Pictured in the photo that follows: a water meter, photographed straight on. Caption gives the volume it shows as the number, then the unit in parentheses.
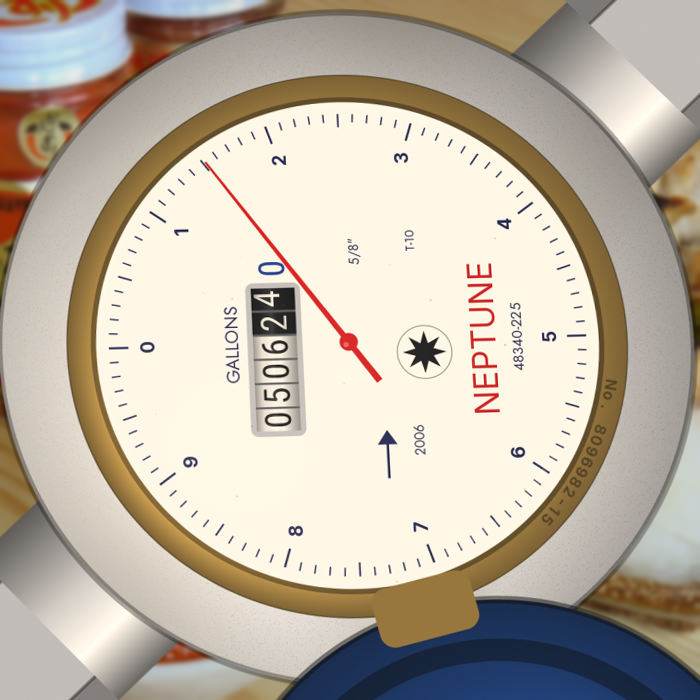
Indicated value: 506241.5 (gal)
